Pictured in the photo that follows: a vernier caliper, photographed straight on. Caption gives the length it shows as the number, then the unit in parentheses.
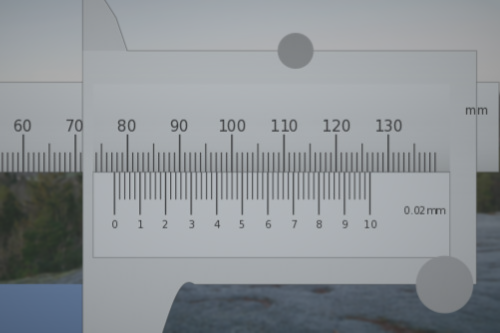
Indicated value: 77.5 (mm)
